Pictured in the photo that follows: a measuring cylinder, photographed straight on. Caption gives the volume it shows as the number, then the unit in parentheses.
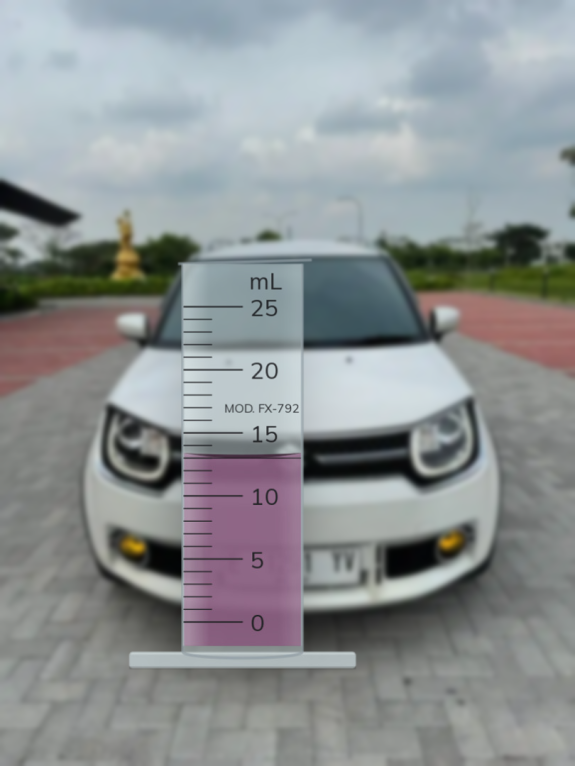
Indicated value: 13 (mL)
